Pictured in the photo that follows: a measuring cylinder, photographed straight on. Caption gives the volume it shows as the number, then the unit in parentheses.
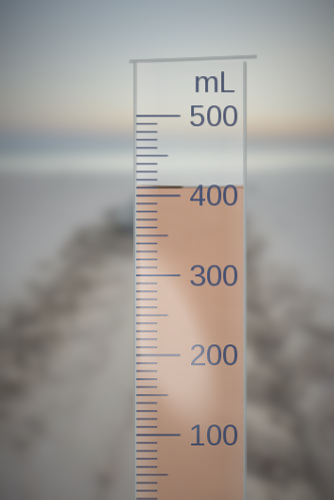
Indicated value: 410 (mL)
